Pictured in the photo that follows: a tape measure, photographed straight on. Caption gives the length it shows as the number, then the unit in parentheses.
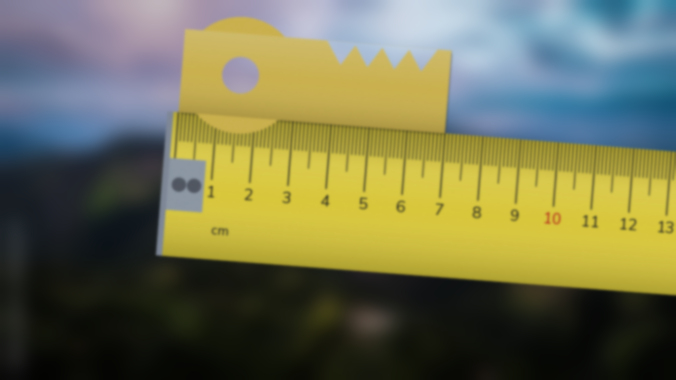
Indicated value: 7 (cm)
